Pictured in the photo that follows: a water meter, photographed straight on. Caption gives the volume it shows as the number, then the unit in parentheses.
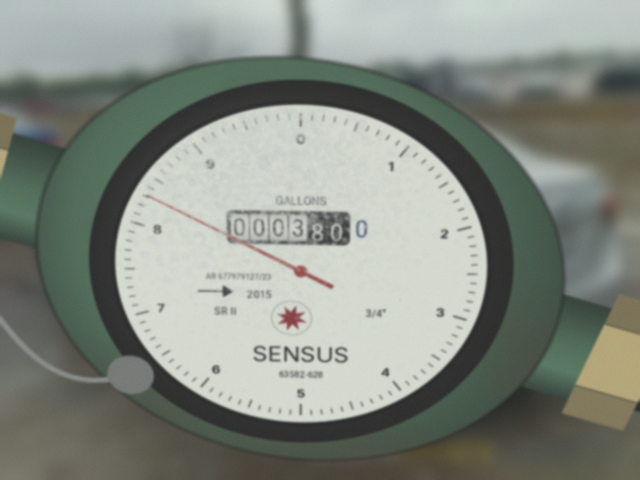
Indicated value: 3798.3 (gal)
